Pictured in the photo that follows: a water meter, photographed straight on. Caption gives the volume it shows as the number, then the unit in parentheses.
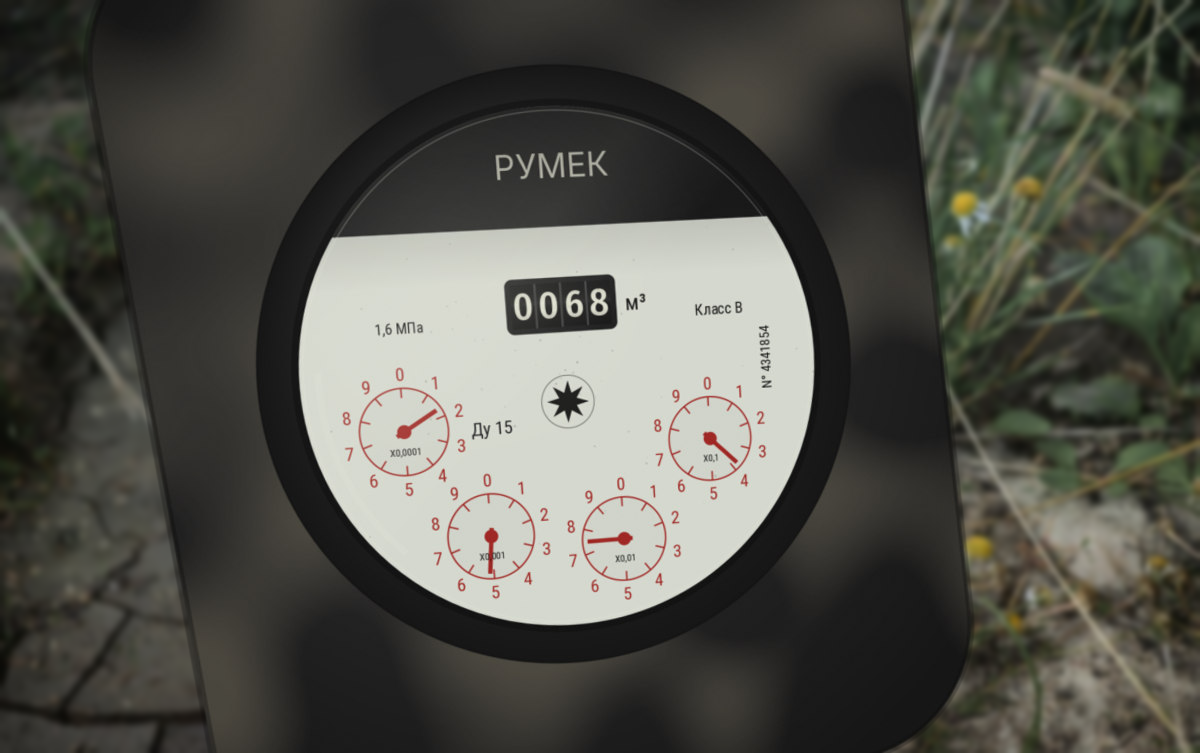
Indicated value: 68.3751 (m³)
